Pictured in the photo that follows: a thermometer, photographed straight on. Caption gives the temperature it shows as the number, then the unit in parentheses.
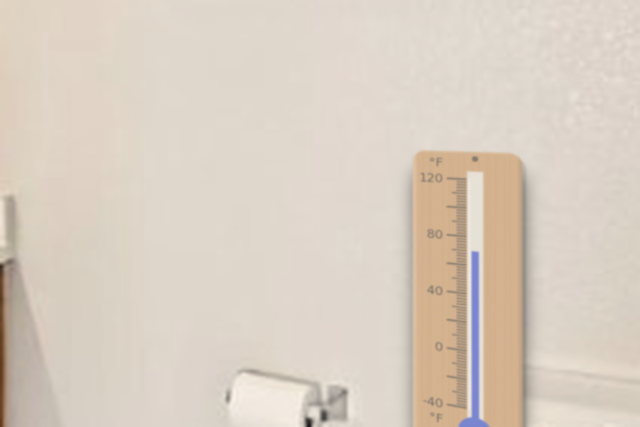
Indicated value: 70 (°F)
